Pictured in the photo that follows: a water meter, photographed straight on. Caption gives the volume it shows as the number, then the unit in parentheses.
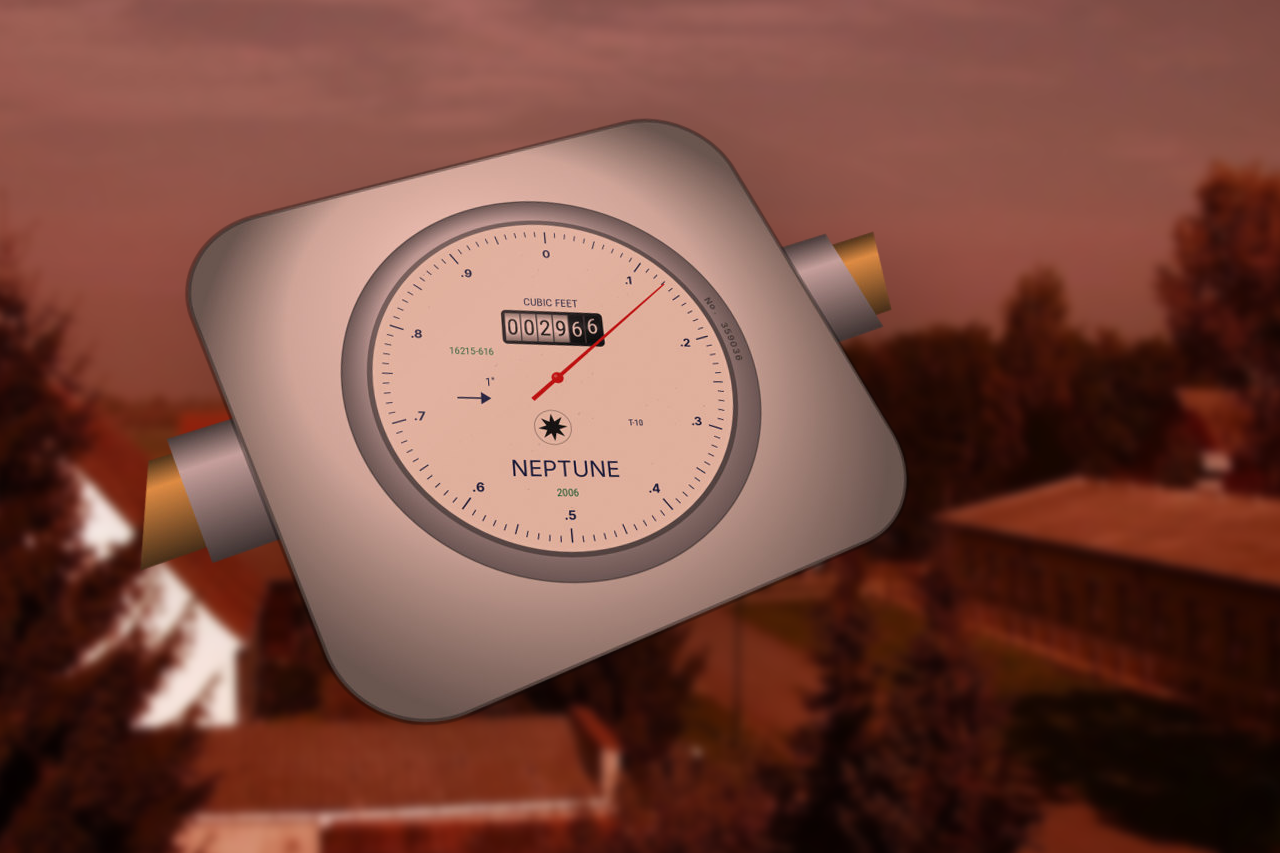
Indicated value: 2966.13 (ft³)
